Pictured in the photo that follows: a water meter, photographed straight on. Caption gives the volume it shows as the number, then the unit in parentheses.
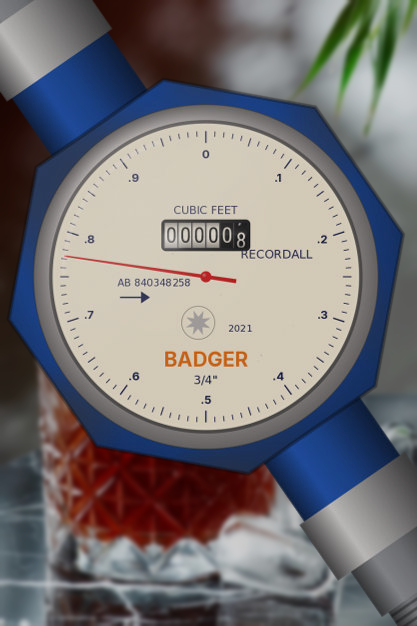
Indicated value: 7.77 (ft³)
